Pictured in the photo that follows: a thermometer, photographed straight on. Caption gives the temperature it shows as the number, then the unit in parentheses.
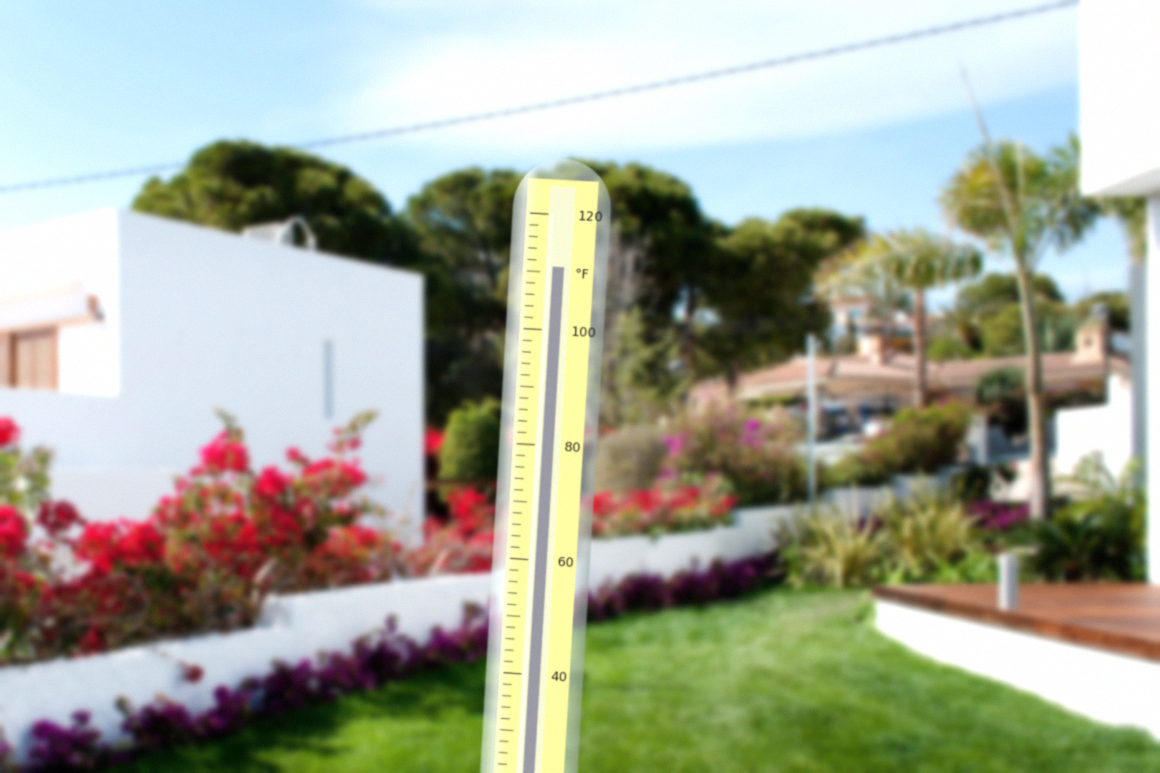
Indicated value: 111 (°F)
